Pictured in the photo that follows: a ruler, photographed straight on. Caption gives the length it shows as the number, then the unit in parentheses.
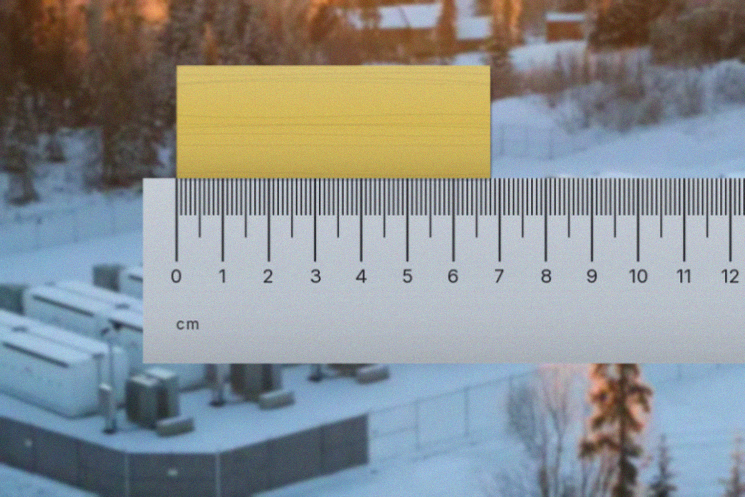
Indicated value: 6.8 (cm)
